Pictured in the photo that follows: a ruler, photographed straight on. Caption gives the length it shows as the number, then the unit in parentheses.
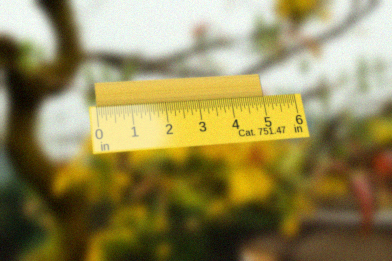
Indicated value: 5 (in)
